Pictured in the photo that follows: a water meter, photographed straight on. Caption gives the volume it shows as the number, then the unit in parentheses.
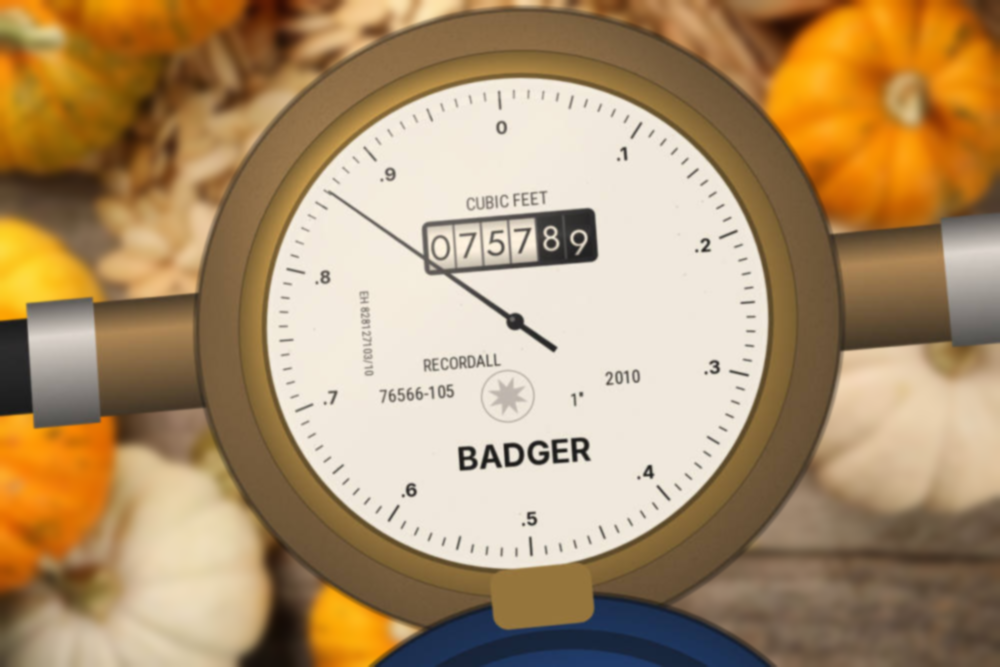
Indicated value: 75788.86 (ft³)
